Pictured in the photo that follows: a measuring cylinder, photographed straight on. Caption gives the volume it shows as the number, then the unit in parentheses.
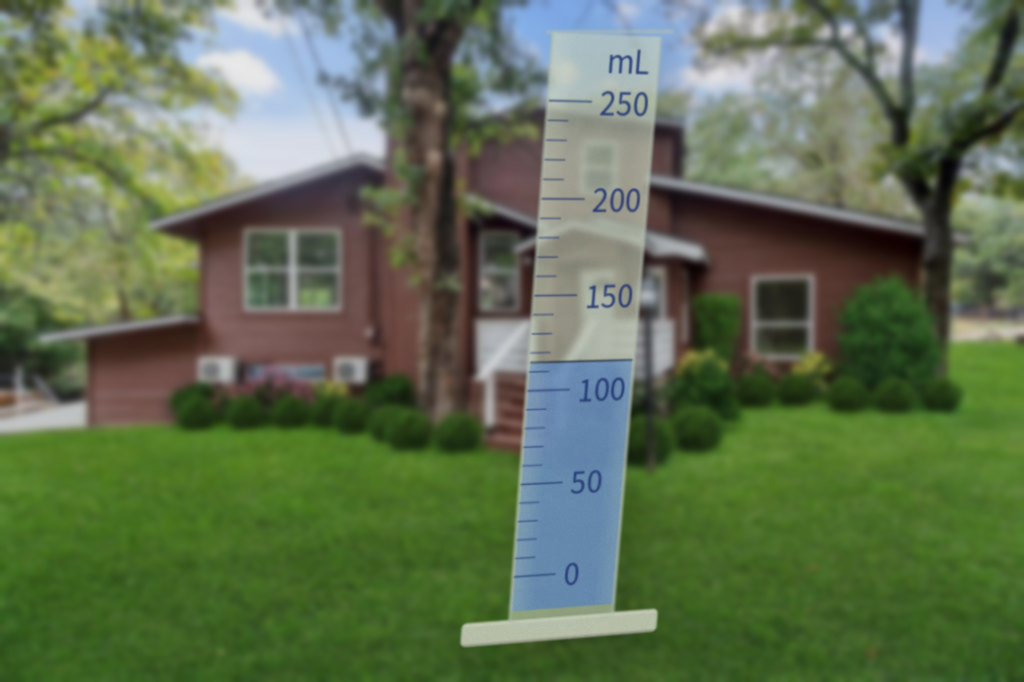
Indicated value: 115 (mL)
